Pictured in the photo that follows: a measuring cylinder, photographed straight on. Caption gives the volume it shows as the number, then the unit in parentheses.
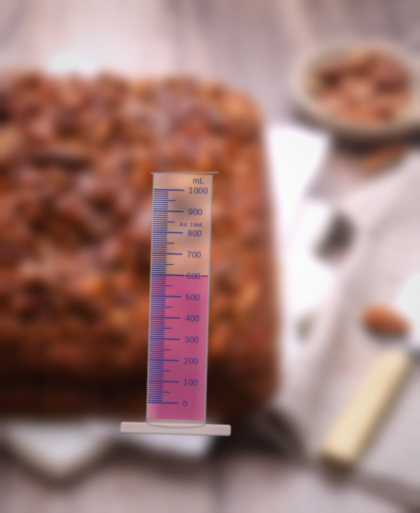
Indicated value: 600 (mL)
